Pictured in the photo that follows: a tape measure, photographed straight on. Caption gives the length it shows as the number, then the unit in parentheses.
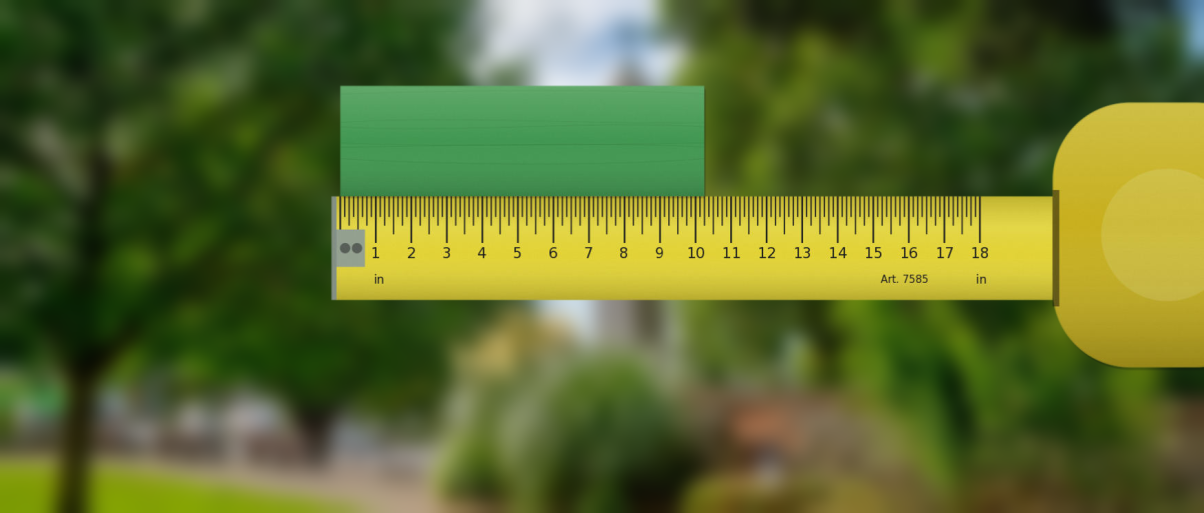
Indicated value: 10.25 (in)
